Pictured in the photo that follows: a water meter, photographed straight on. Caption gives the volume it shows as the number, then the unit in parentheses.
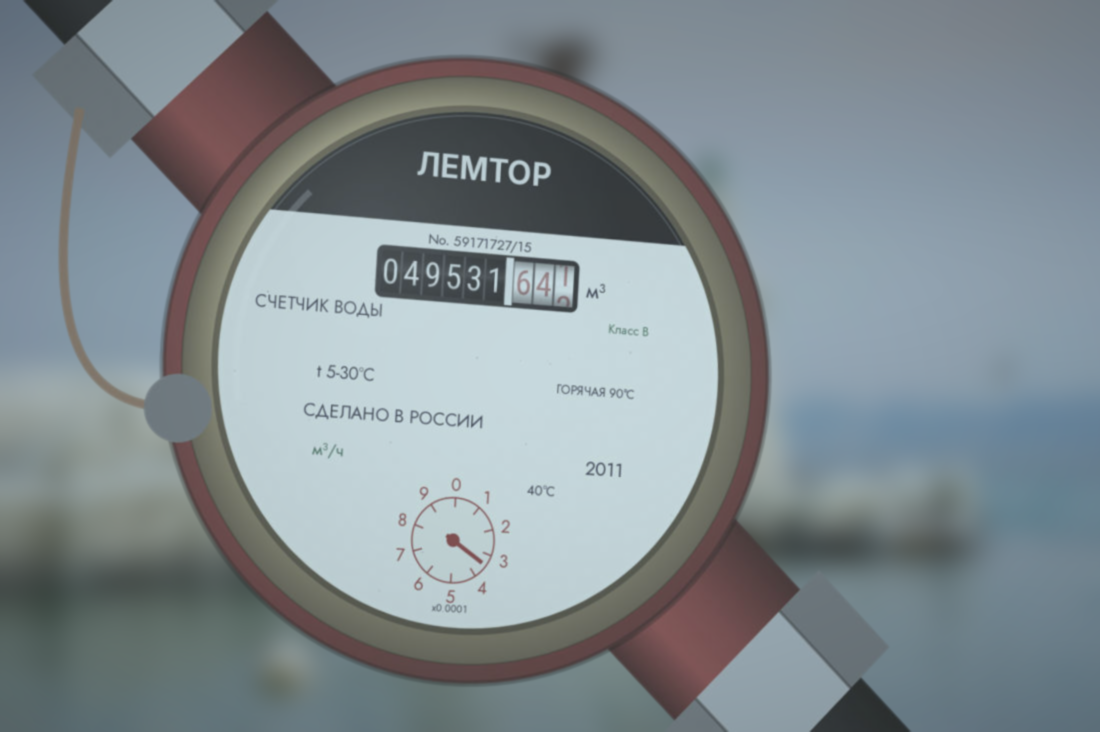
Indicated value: 49531.6413 (m³)
